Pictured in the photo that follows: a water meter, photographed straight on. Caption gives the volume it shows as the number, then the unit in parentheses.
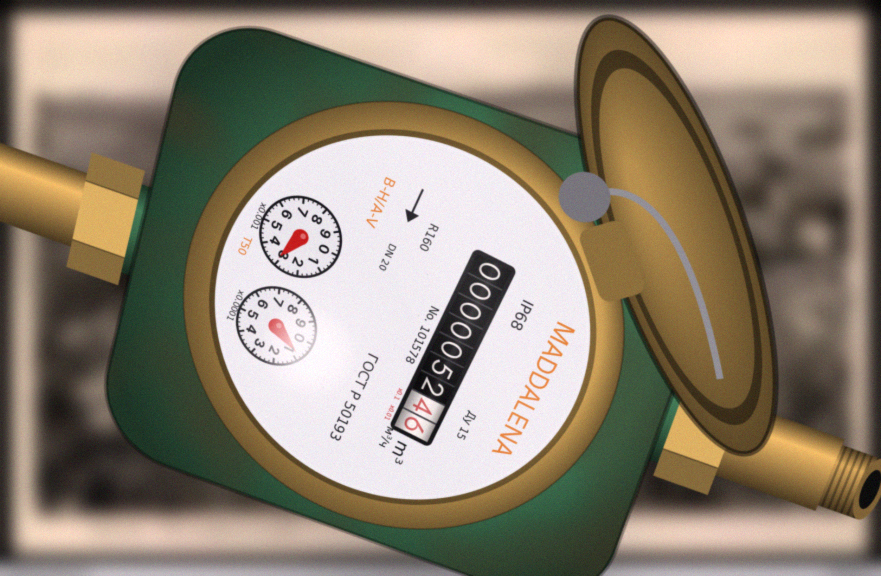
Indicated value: 52.4630 (m³)
